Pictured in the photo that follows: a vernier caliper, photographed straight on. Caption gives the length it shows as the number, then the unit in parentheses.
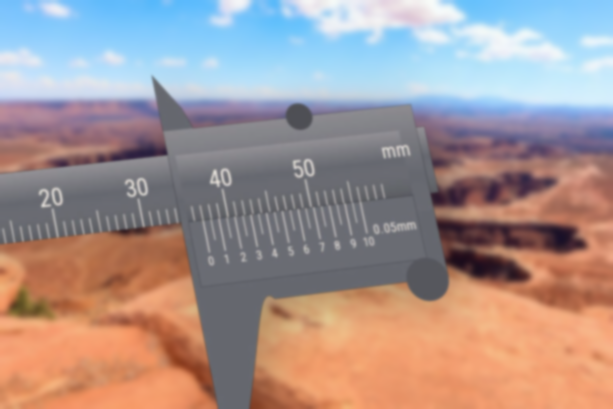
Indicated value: 37.0 (mm)
